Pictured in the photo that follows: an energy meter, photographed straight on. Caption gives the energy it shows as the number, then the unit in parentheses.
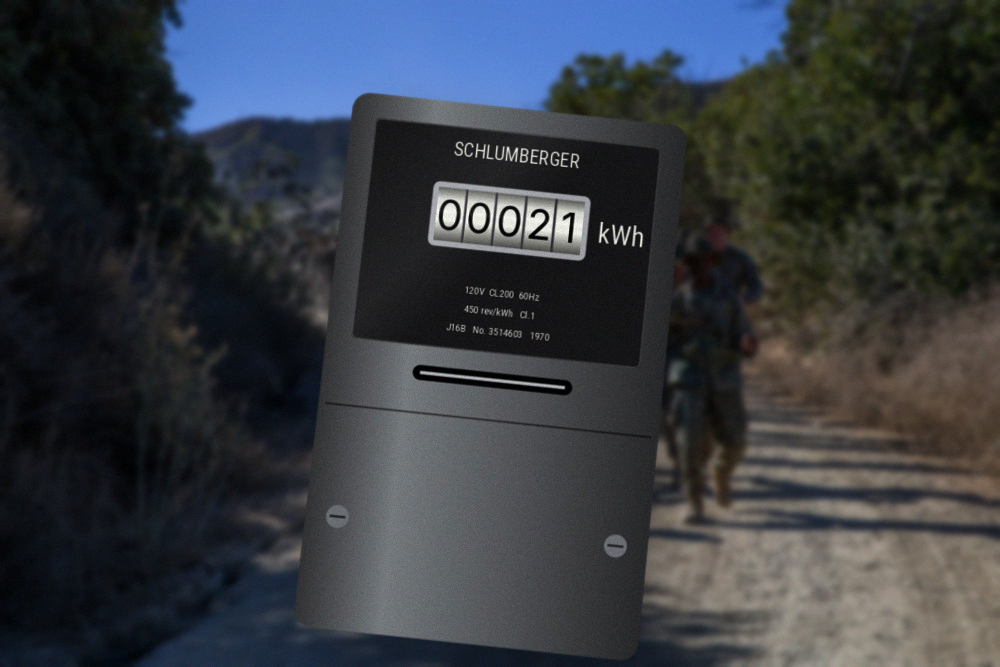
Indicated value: 21 (kWh)
